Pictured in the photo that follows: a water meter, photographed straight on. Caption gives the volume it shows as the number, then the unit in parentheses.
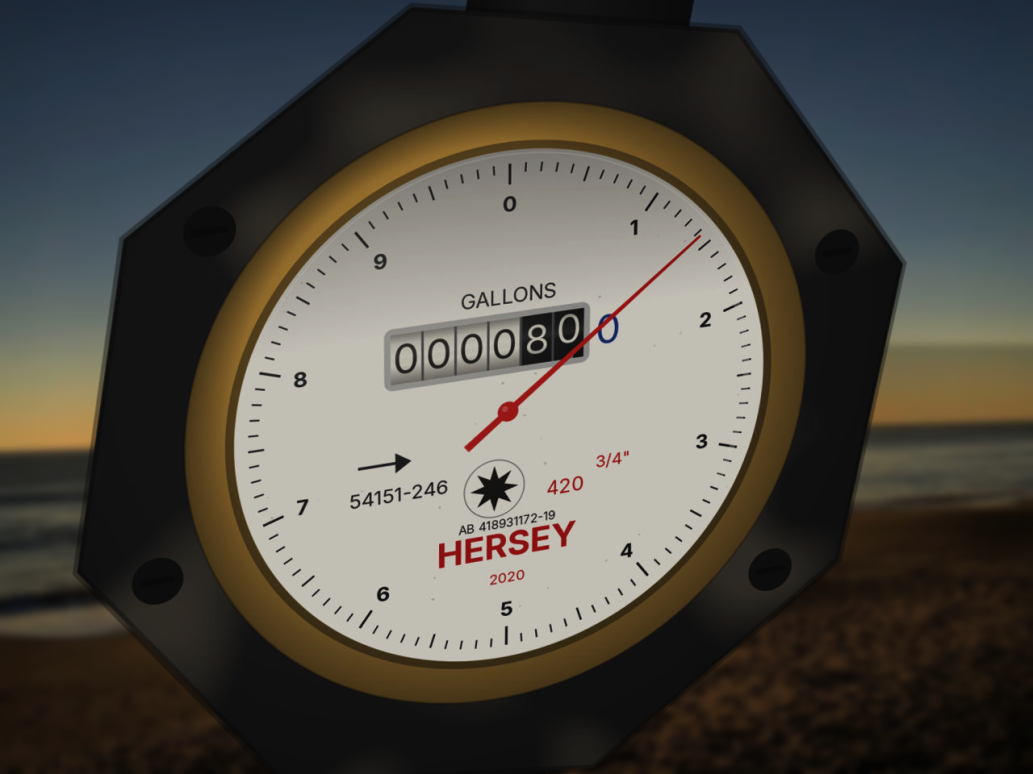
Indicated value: 801.4 (gal)
